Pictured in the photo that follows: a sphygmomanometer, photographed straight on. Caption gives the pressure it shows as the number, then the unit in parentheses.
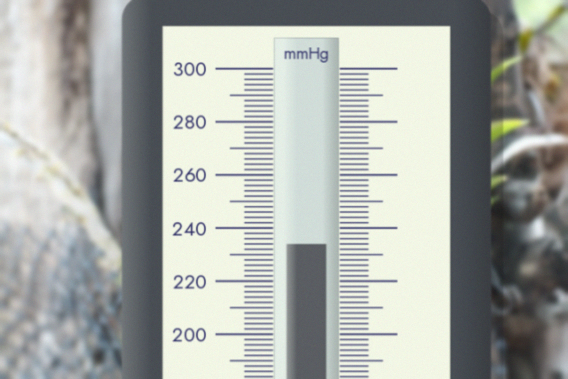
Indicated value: 234 (mmHg)
